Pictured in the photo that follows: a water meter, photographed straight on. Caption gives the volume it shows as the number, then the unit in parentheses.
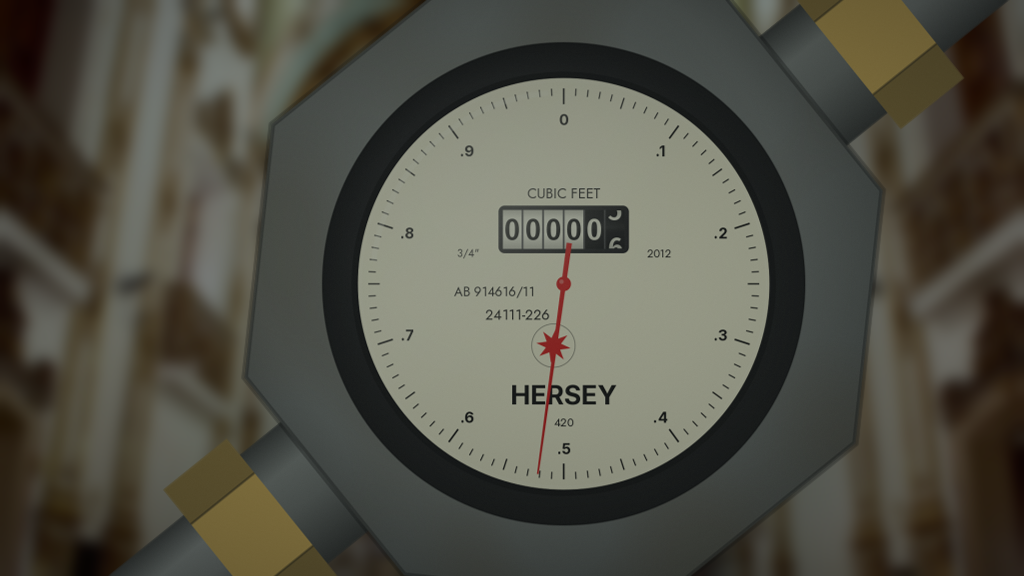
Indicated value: 5.52 (ft³)
